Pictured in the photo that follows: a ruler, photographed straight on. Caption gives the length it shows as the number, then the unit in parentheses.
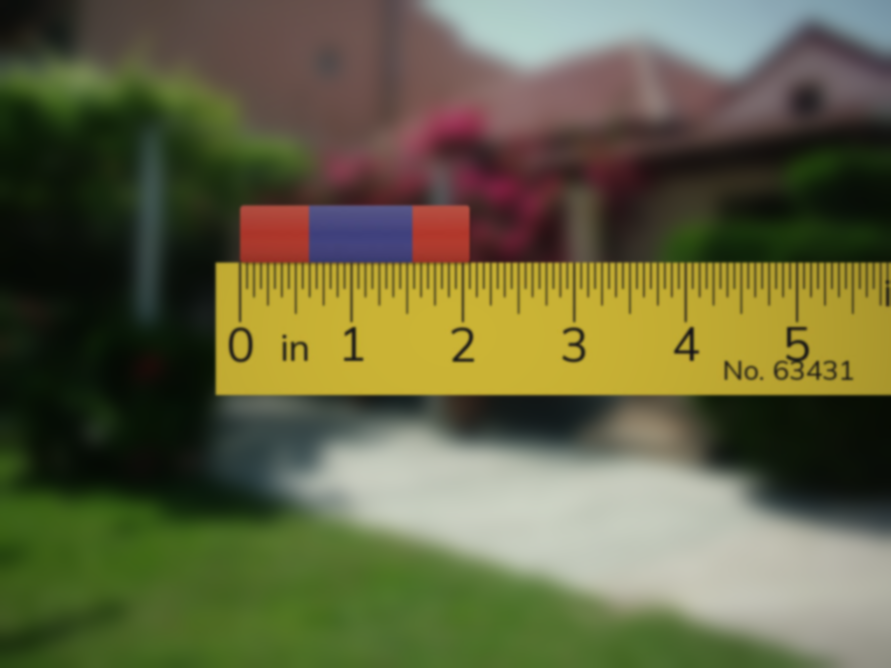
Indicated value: 2.0625 (in)
